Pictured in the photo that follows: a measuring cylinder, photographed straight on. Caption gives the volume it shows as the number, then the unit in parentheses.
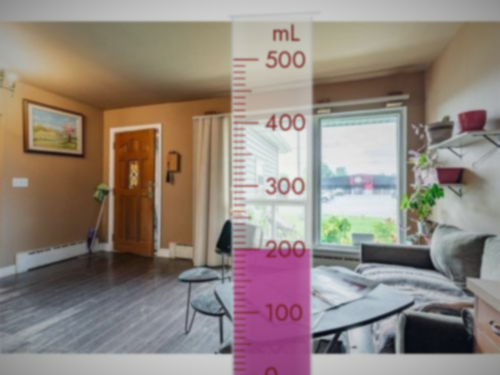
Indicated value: 200 (mL)
